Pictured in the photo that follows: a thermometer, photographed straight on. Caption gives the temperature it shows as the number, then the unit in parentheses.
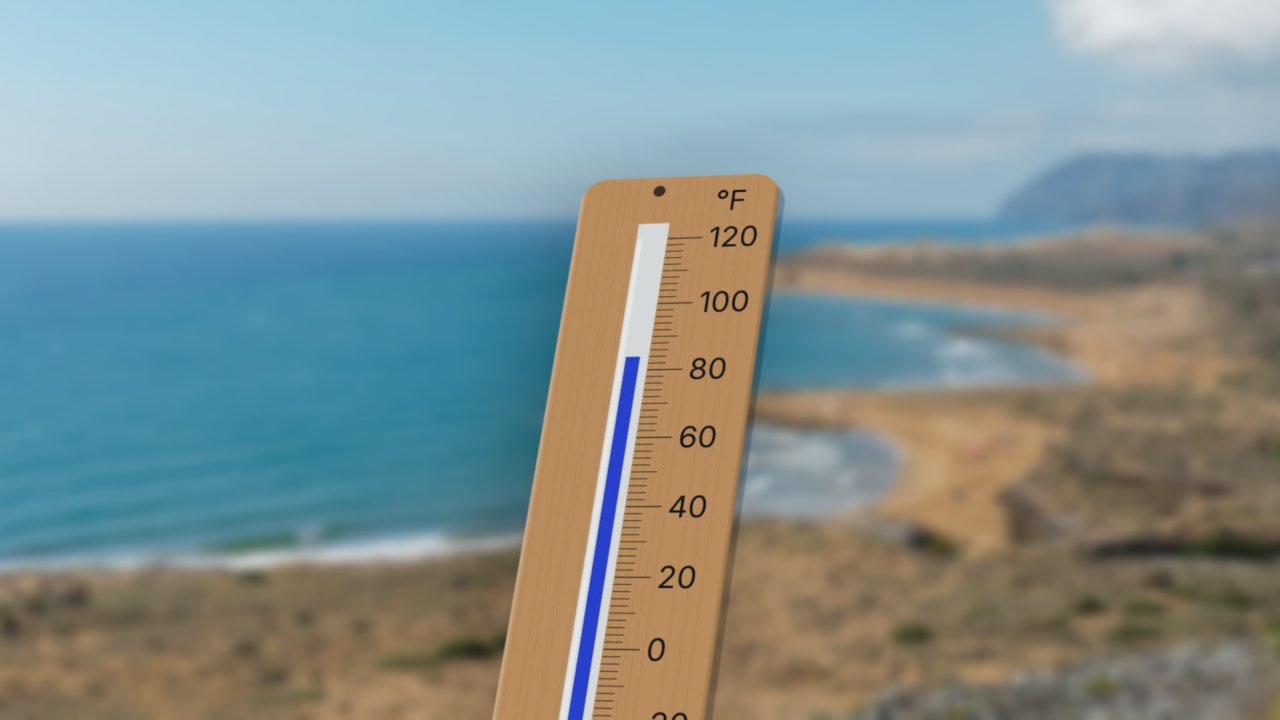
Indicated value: 84 (°F)
